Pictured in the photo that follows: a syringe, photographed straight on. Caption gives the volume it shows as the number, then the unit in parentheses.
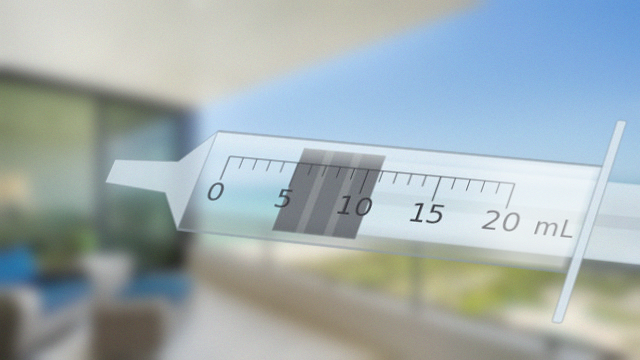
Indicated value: 5 (mL)
